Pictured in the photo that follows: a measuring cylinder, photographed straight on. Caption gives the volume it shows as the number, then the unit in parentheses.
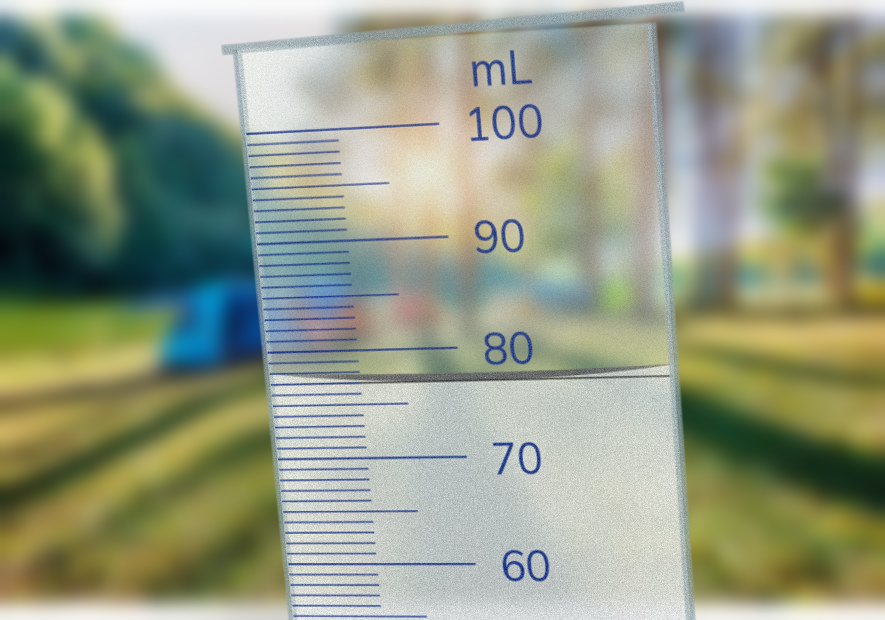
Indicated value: 77 (mL)
